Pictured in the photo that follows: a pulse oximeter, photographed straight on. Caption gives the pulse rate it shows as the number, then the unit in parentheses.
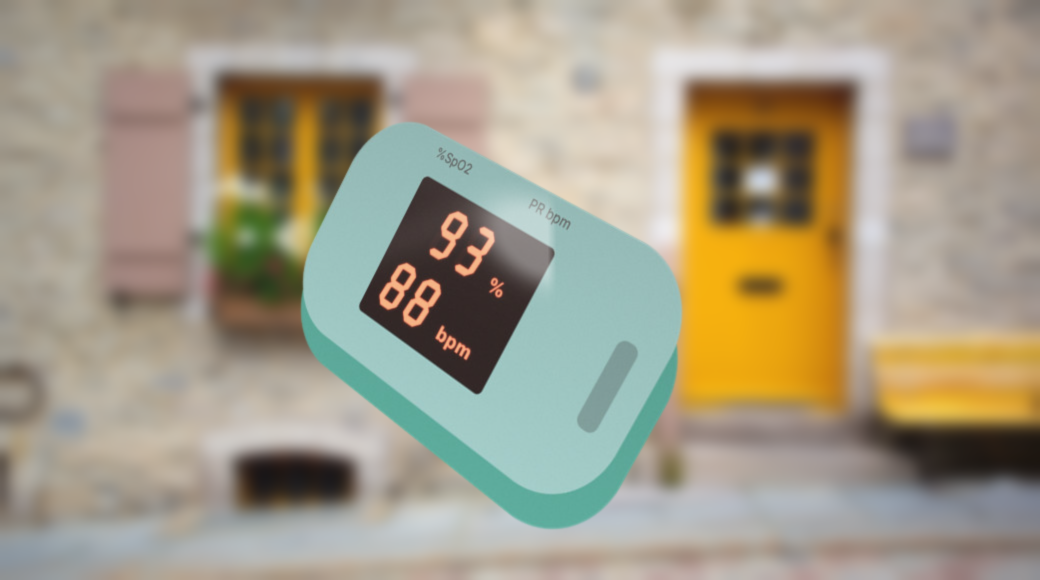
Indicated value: 88 (bpm)
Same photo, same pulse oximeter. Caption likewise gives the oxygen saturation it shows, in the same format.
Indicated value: 93 (%)
